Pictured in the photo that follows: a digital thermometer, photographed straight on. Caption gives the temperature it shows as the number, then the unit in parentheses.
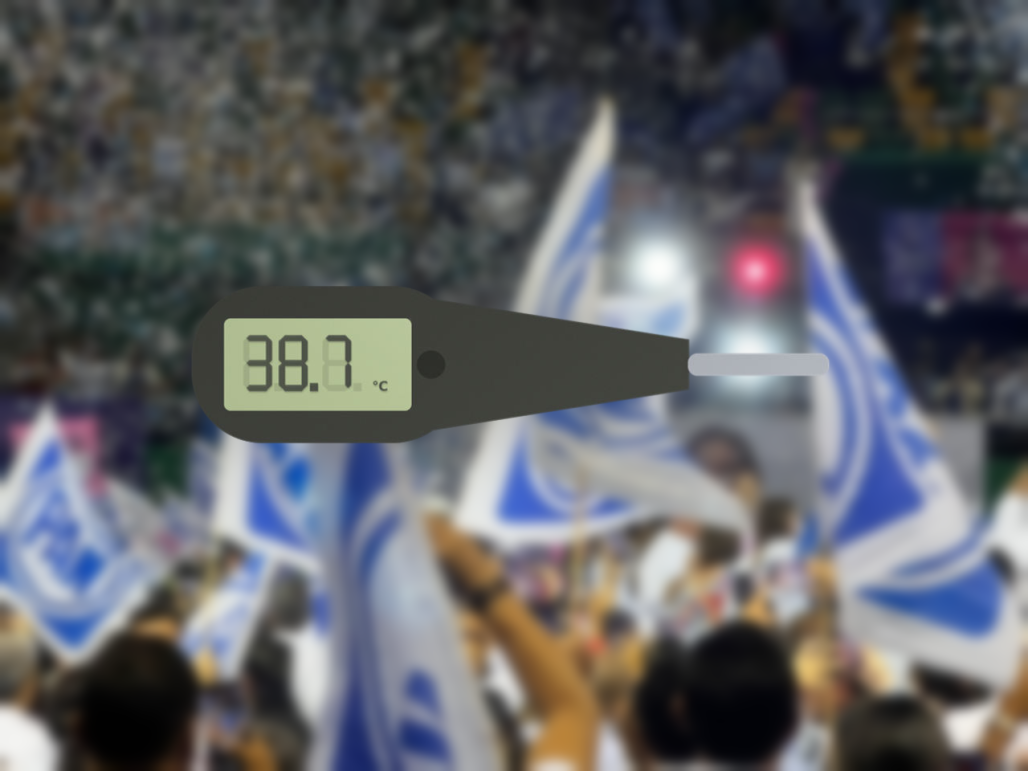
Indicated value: 38.7 (°C)
